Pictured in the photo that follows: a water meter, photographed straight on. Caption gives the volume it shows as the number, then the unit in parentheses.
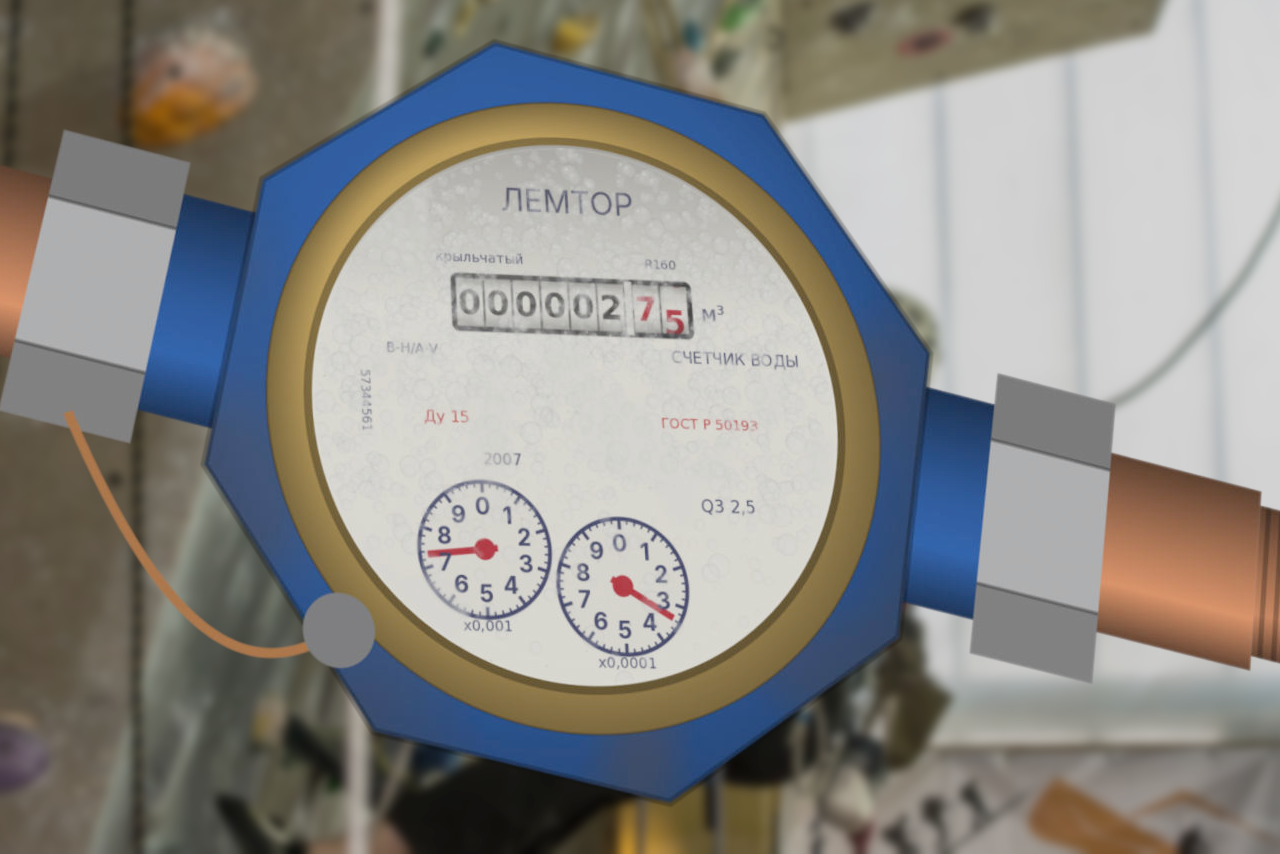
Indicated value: 2.7473 (m³)
